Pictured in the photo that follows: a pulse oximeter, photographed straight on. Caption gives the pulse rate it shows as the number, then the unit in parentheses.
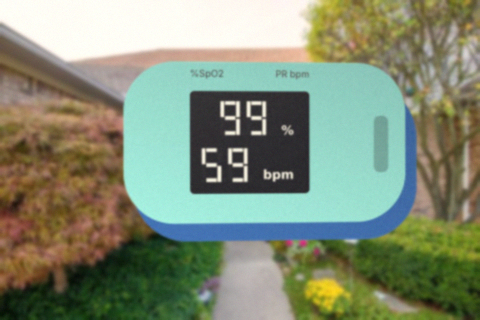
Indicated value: 59 (bpm)
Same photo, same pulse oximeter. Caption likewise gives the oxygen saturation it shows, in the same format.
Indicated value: 99 (%)
